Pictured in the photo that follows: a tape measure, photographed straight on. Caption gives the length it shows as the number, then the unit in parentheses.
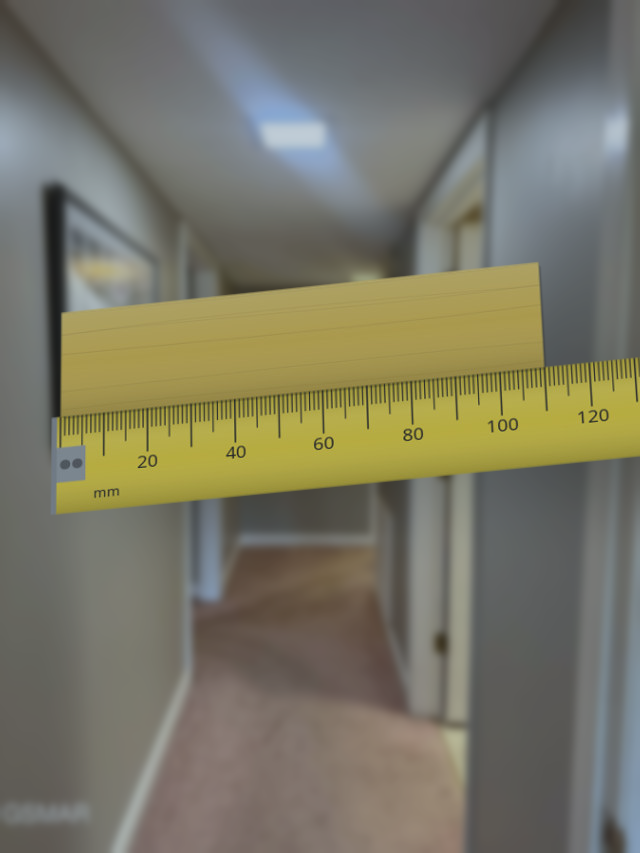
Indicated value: 110 (mm)
